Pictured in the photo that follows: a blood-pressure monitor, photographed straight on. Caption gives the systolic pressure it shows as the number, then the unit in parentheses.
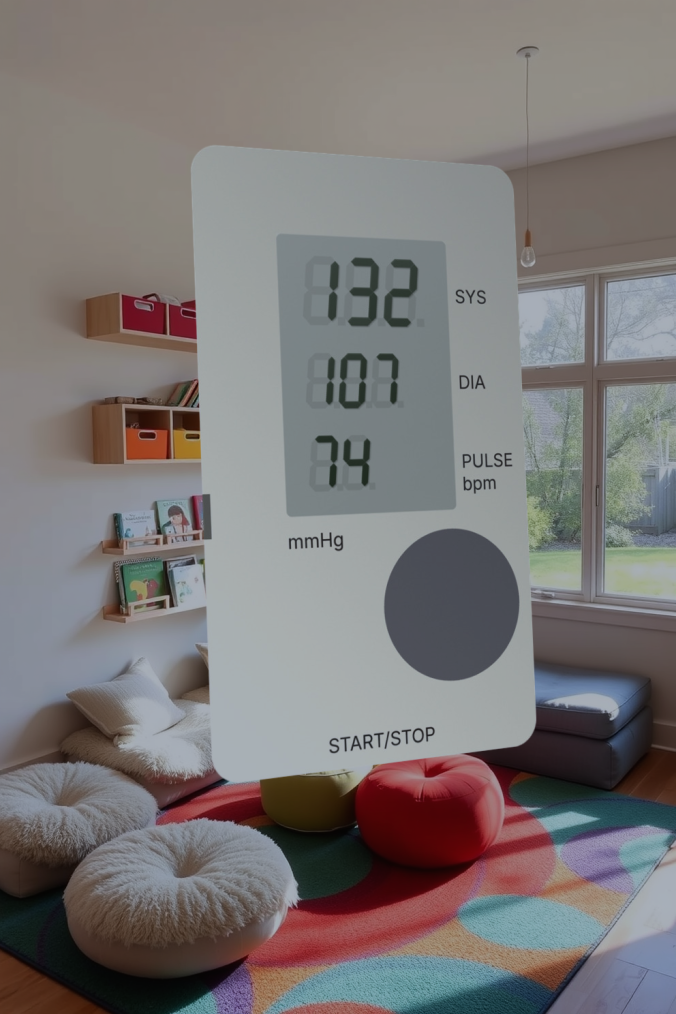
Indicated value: 132 (mmHg)
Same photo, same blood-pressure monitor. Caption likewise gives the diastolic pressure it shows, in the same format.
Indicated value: 107 (mmHg)
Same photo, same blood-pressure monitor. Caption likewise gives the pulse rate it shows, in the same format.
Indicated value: 74 (bpm)
